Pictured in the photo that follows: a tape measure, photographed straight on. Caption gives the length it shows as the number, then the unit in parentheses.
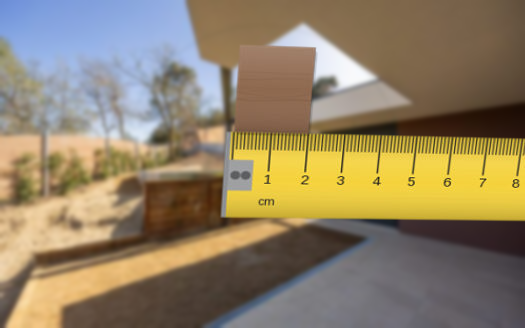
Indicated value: 2 (cm)
